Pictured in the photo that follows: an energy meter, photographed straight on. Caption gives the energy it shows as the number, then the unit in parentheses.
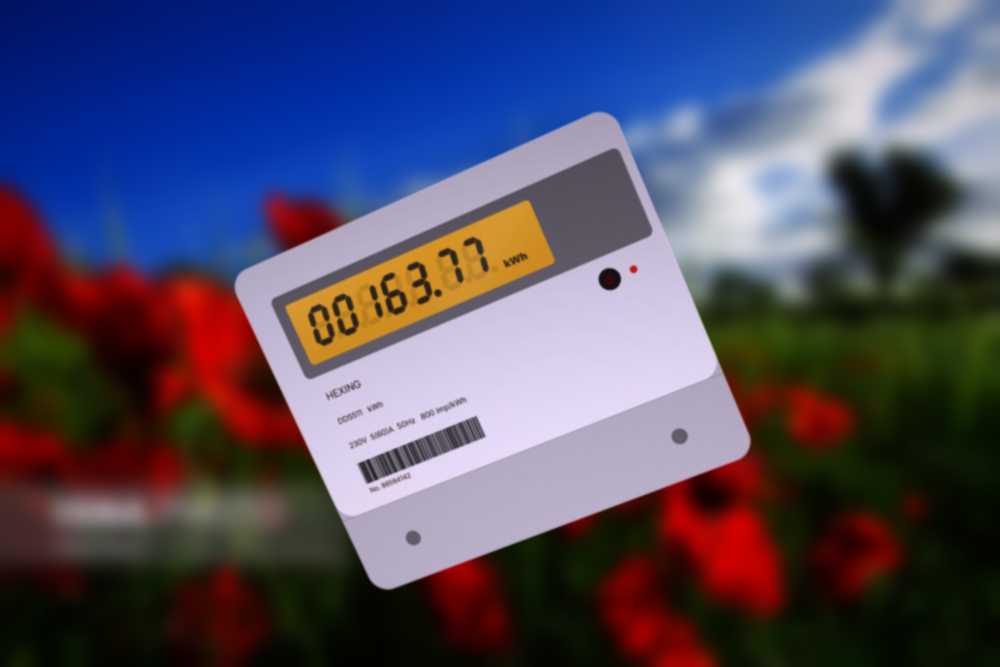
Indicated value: 163.77 (kWh)
